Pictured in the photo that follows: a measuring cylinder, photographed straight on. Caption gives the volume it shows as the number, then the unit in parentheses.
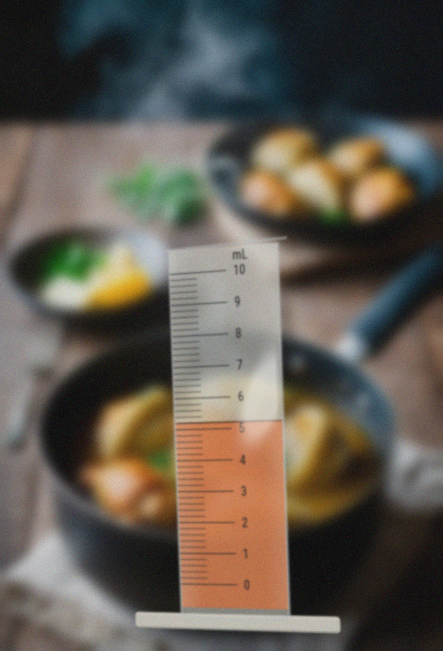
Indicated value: 5.2 (mL)
